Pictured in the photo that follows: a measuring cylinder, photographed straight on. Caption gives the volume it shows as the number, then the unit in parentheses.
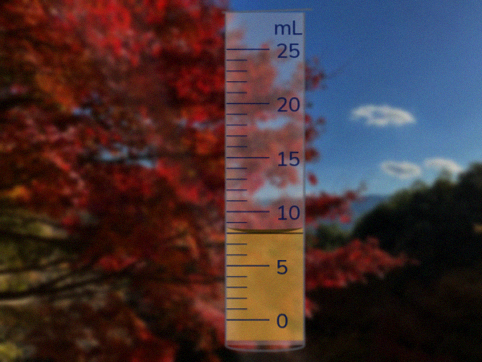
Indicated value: 8 (mL)
